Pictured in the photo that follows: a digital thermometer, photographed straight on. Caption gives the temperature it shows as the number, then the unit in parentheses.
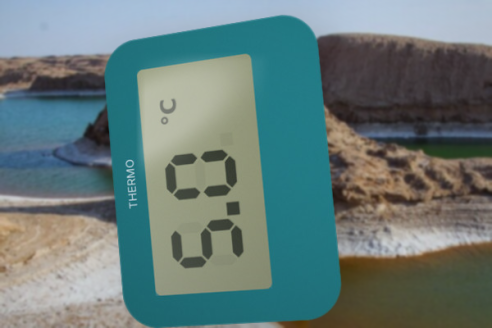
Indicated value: 5.0 (°C)
